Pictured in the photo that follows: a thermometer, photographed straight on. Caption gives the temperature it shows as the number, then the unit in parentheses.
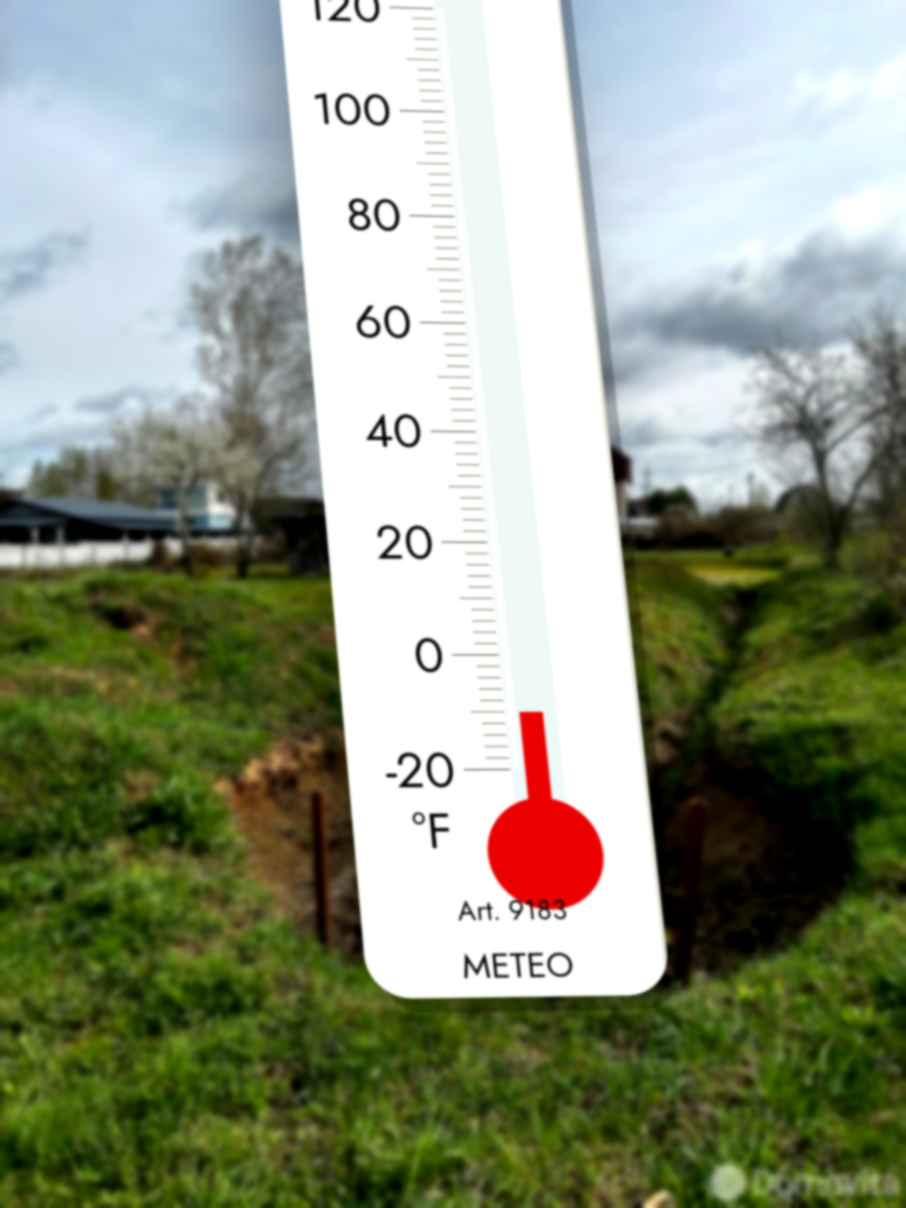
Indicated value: -10 (°F)
